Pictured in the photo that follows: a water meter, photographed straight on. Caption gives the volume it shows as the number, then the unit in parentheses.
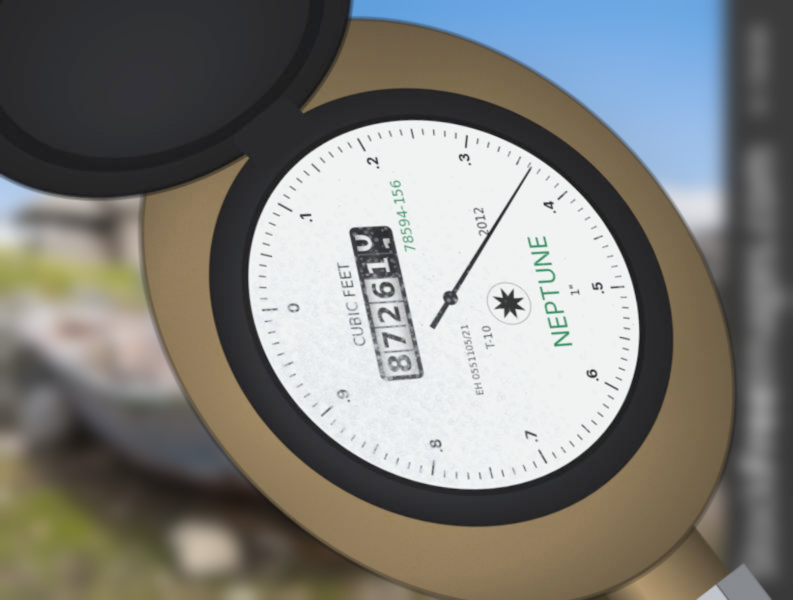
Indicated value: 872610.36 (ft³)
